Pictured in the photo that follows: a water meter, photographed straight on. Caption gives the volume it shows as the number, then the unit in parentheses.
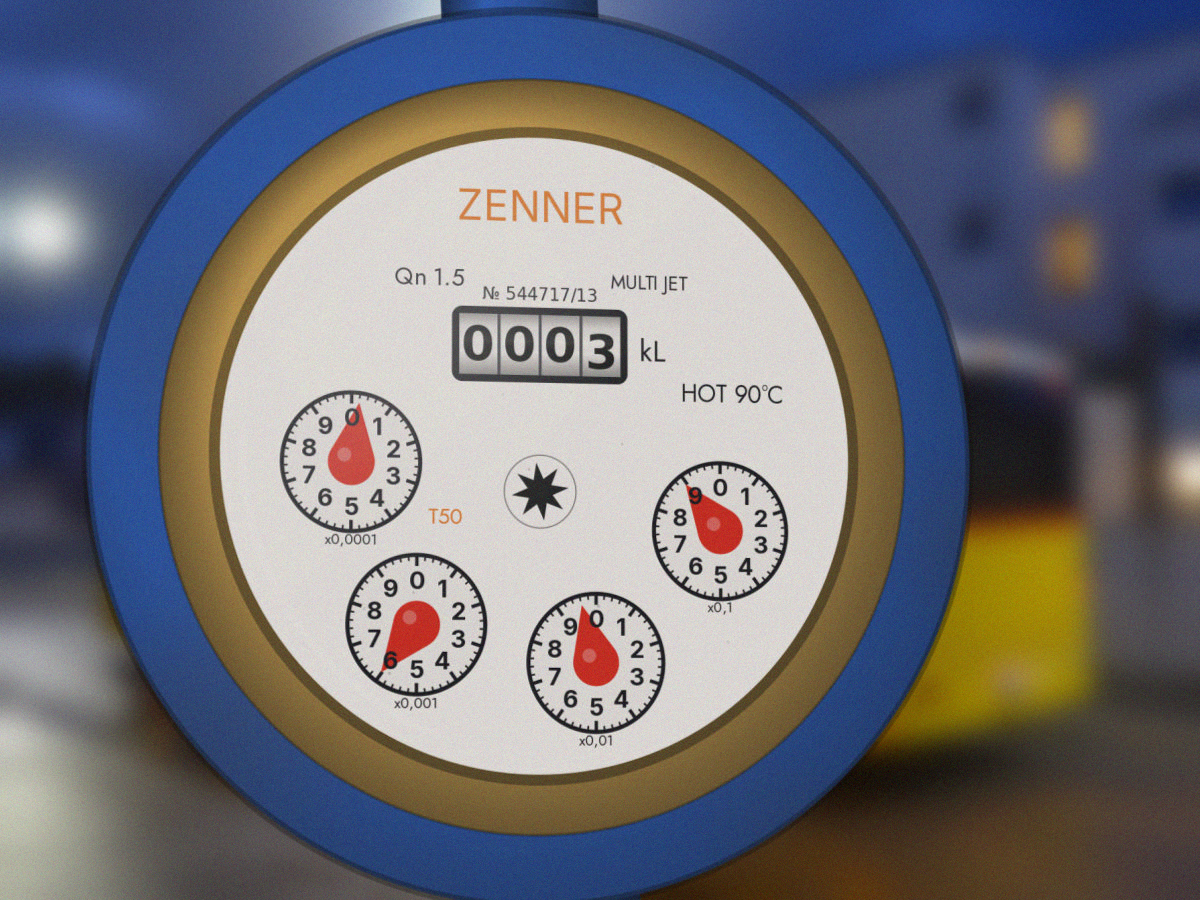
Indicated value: 2.8960 (kL)
